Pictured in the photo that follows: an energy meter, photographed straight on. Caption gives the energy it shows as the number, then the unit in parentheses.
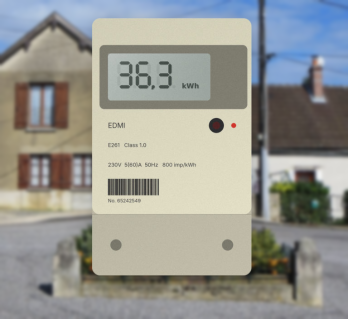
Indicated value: 36.3 (kWh)
